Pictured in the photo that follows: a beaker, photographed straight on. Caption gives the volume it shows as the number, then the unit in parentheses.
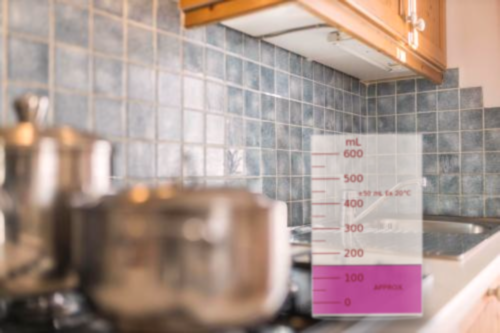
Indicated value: 150 (mL)
